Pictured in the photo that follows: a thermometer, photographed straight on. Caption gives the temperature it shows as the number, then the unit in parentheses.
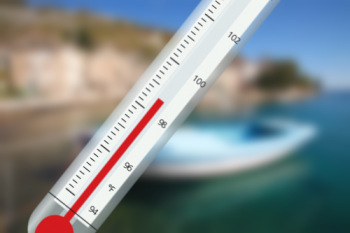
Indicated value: 98.6 (°F)
